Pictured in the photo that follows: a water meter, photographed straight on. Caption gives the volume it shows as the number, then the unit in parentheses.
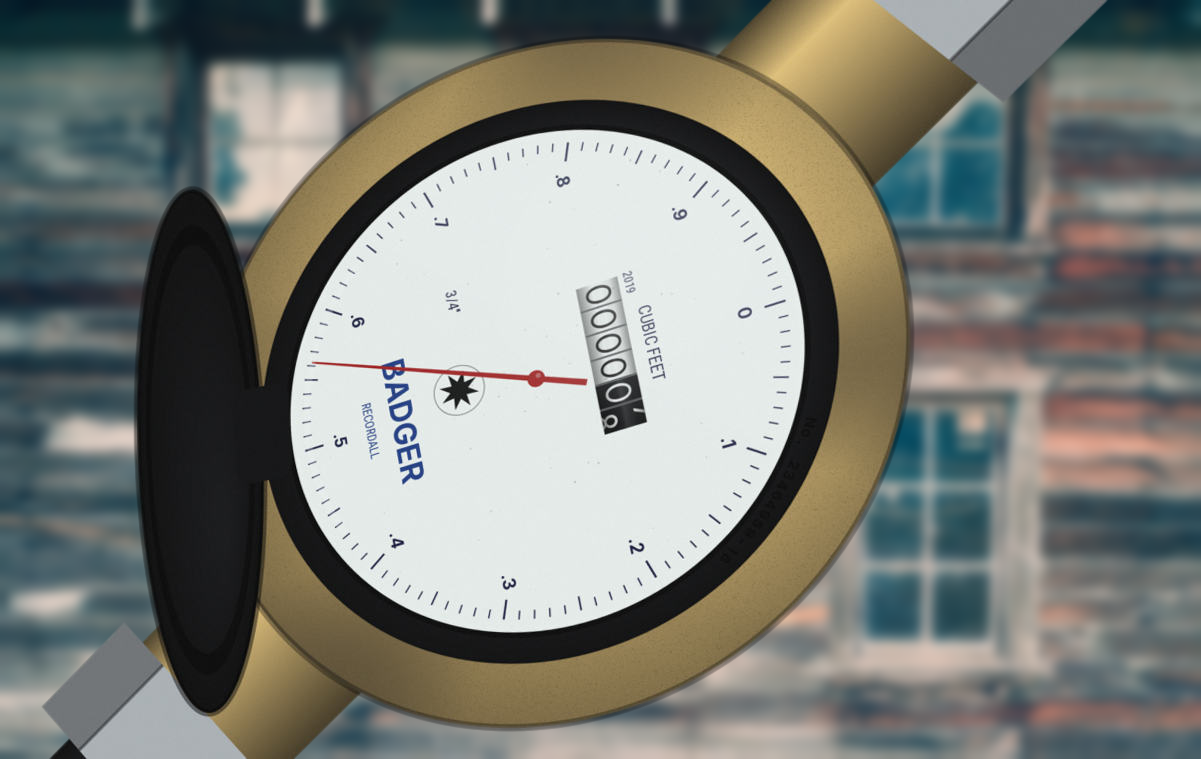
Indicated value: 7.56 (ft³)
